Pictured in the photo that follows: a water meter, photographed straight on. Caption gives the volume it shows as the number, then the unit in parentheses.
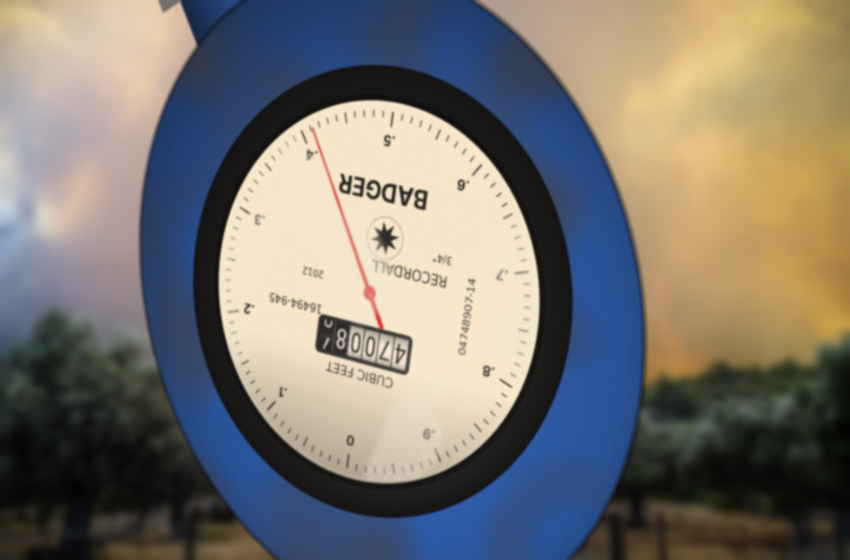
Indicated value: 470087.41 (ft³)
